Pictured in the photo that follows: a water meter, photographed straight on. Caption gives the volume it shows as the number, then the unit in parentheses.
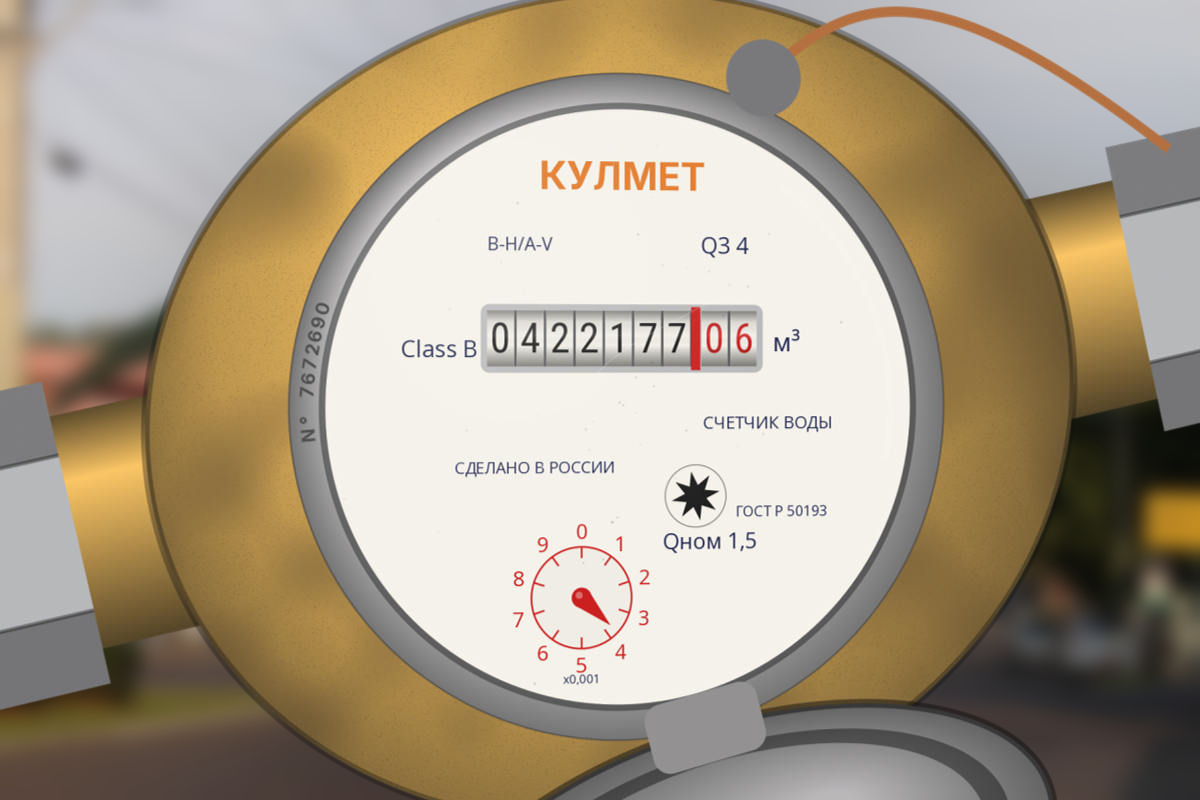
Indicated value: 422177.063 (m³)
